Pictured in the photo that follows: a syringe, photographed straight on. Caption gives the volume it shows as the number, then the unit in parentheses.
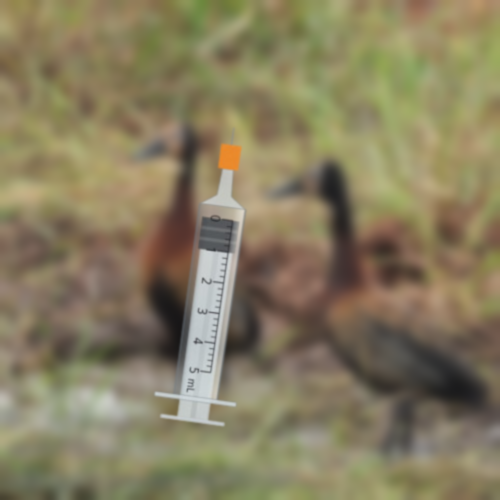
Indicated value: 0 (mL)
